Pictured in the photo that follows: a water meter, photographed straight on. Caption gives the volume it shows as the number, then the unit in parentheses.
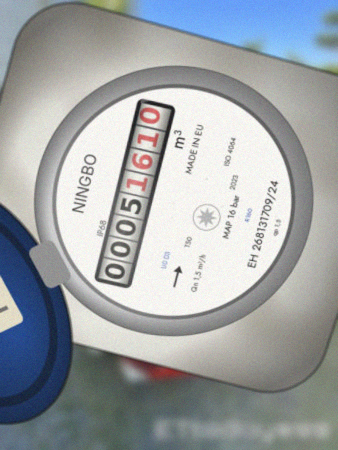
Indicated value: 5.1610 (m³)
